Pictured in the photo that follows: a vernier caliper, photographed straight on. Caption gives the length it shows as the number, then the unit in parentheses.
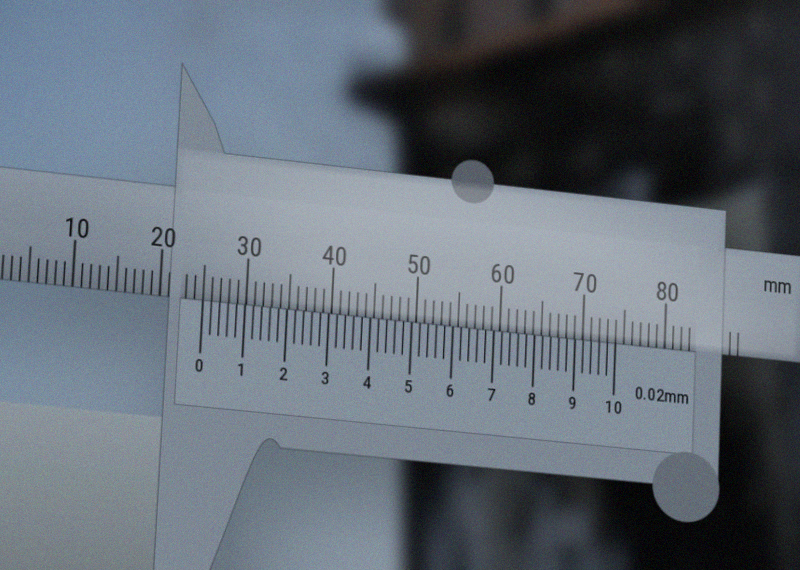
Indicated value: 25.0 (mm)
